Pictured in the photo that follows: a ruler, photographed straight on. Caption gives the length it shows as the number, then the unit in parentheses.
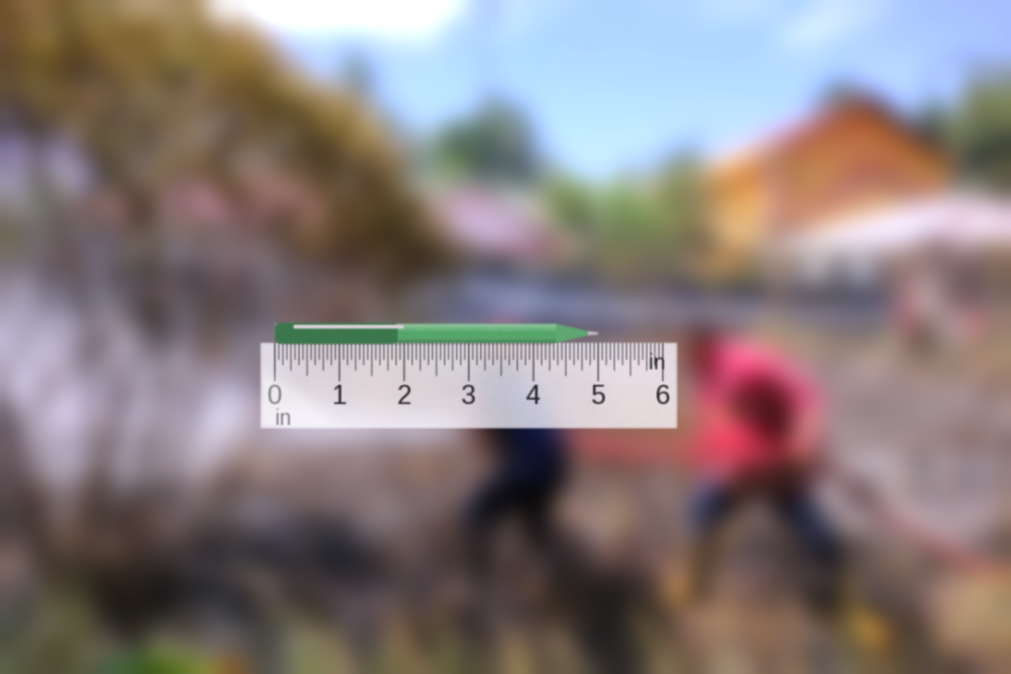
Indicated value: 5 (in)
